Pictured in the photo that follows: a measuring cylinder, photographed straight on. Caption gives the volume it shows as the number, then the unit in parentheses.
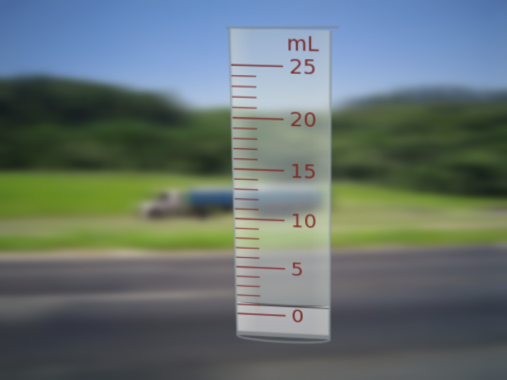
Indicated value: 1 (mL)
